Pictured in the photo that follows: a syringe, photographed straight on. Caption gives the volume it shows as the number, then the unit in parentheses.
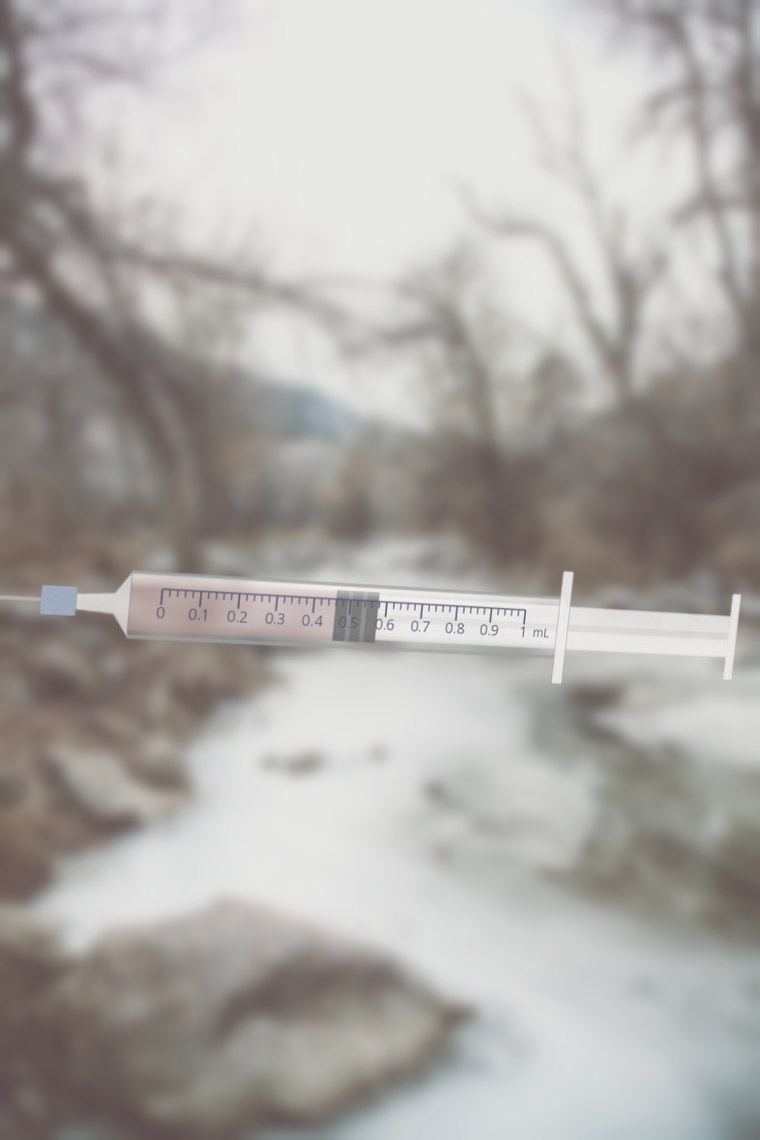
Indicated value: 0.46 (mL)
